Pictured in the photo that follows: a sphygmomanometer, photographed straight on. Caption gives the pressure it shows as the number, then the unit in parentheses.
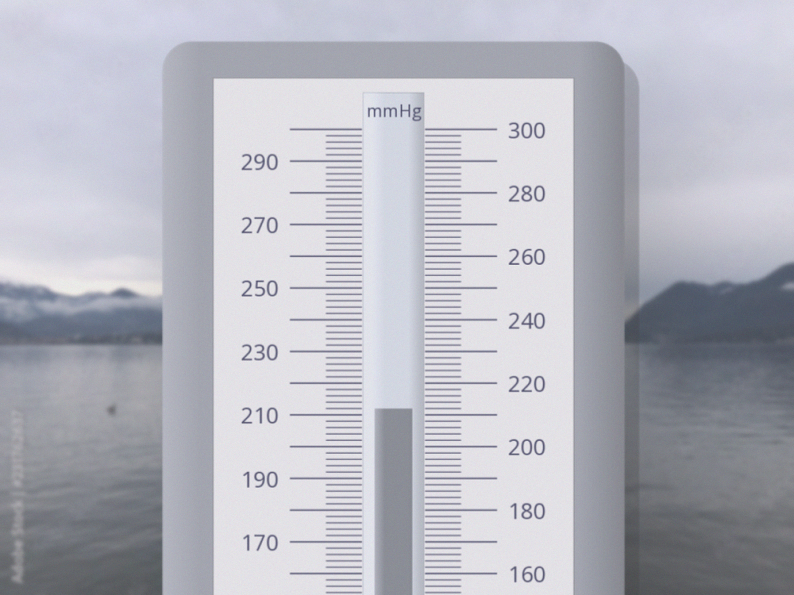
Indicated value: 212 (mmHg)
